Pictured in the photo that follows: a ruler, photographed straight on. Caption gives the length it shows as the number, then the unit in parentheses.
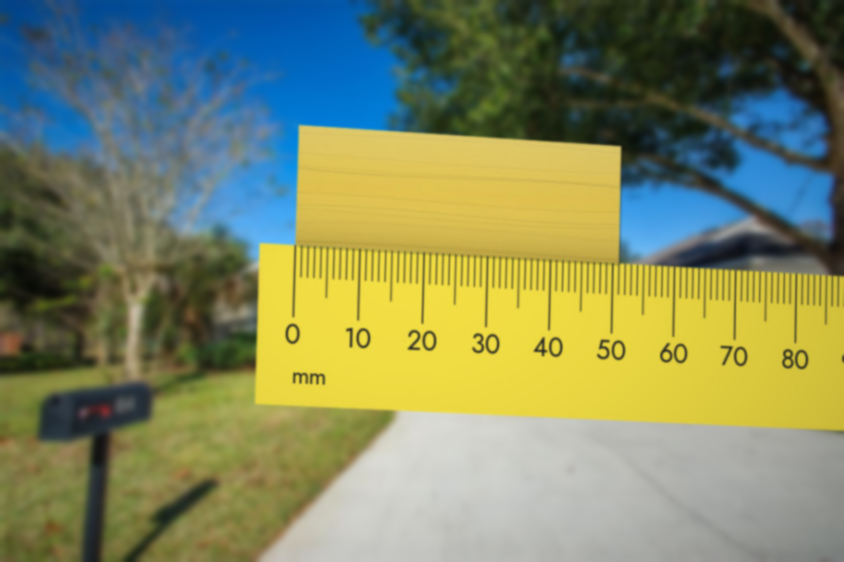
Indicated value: 51 (mm)
